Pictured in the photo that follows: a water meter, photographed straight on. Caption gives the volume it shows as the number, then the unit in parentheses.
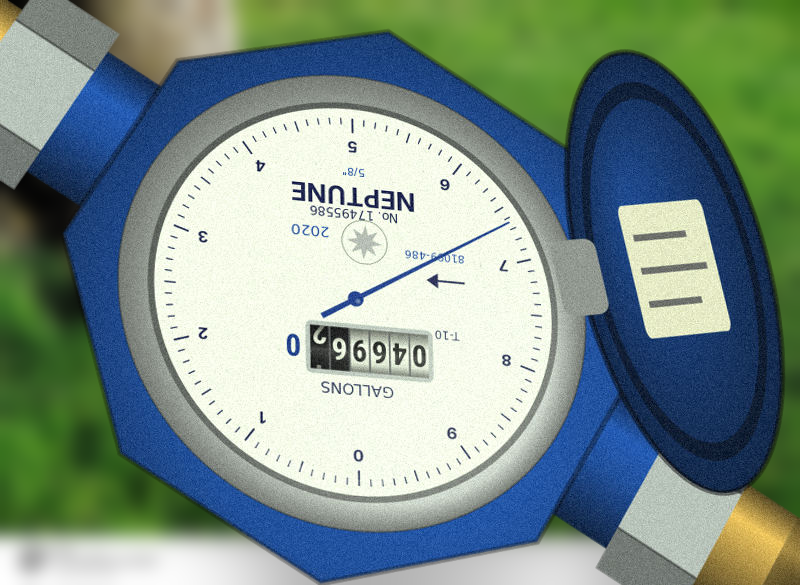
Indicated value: 469616.6 (gal)
